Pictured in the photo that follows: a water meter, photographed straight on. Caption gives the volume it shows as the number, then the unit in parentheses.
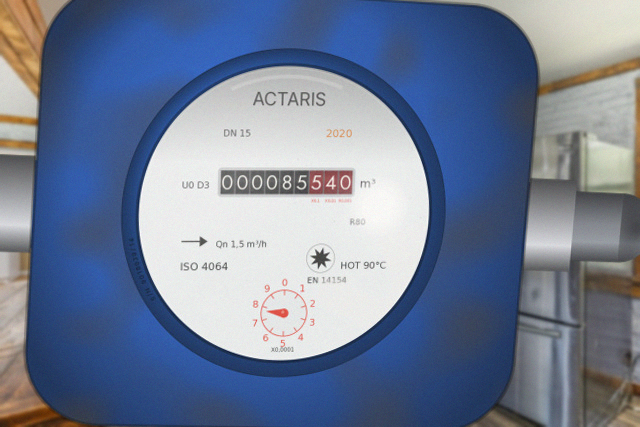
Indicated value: 85.5407 (m³)
